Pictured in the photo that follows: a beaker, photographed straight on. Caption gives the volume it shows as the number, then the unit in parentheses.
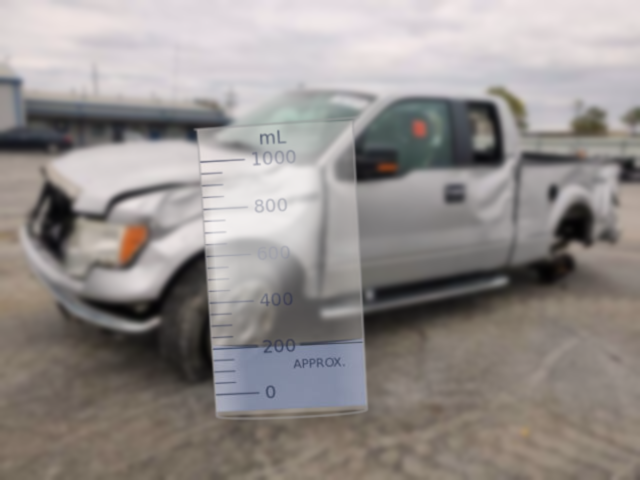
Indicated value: 200 (mL)
